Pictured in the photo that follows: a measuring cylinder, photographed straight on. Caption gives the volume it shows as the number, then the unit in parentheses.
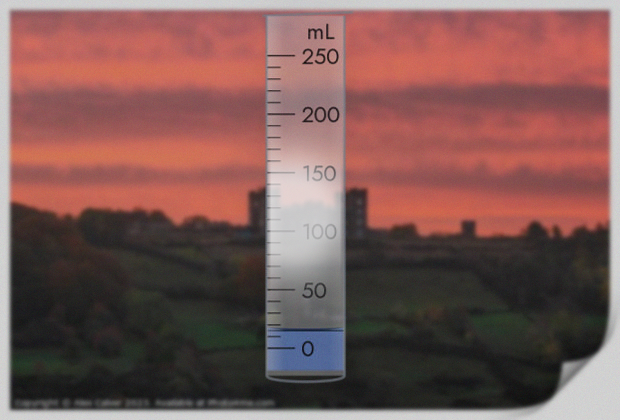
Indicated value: 15 (mL)
